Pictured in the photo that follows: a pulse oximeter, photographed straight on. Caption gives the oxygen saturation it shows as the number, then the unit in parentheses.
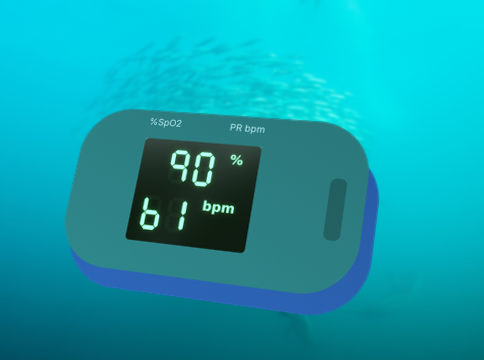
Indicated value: 90 (%)
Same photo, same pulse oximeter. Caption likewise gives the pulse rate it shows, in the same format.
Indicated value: 61 (bpm)
